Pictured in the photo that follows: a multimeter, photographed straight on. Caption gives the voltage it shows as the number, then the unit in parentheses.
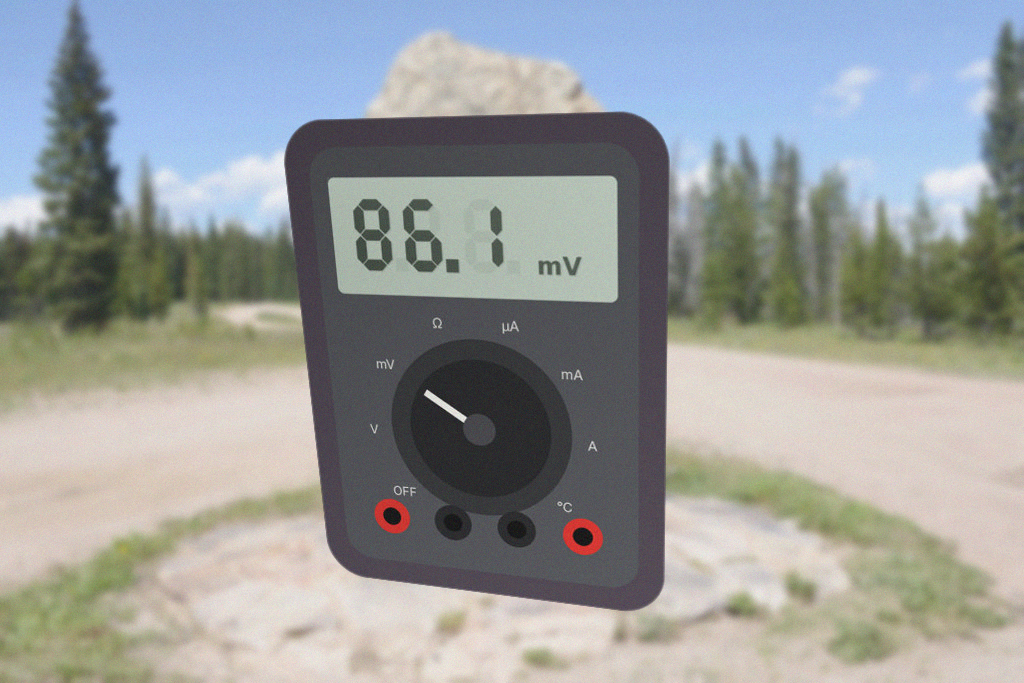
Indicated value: 86.1 (mV)
